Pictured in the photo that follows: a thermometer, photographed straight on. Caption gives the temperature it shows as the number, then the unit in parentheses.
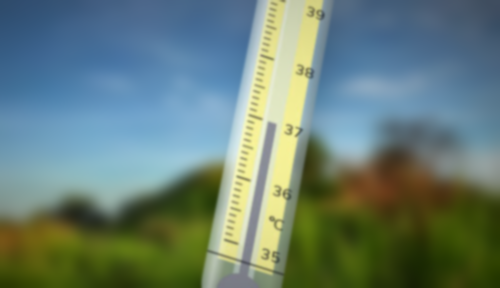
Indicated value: 37 (°C)
